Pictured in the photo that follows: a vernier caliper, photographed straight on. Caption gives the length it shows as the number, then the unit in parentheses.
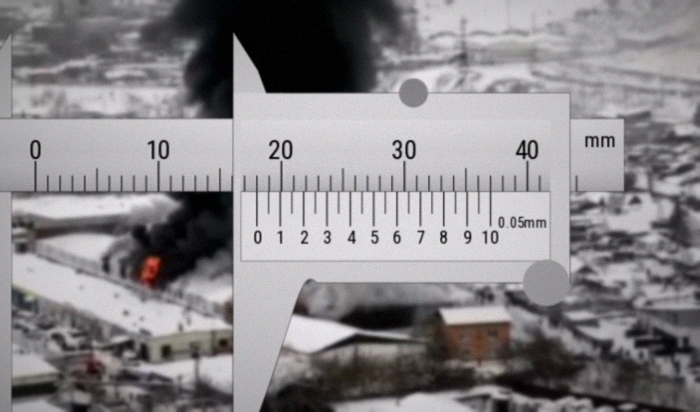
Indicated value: 18.0 (mm)
